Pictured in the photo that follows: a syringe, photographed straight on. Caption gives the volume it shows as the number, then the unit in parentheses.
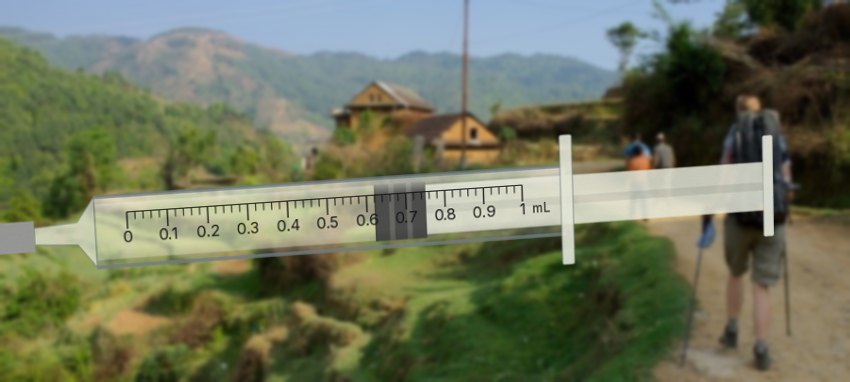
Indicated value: 0.62 (mL)
